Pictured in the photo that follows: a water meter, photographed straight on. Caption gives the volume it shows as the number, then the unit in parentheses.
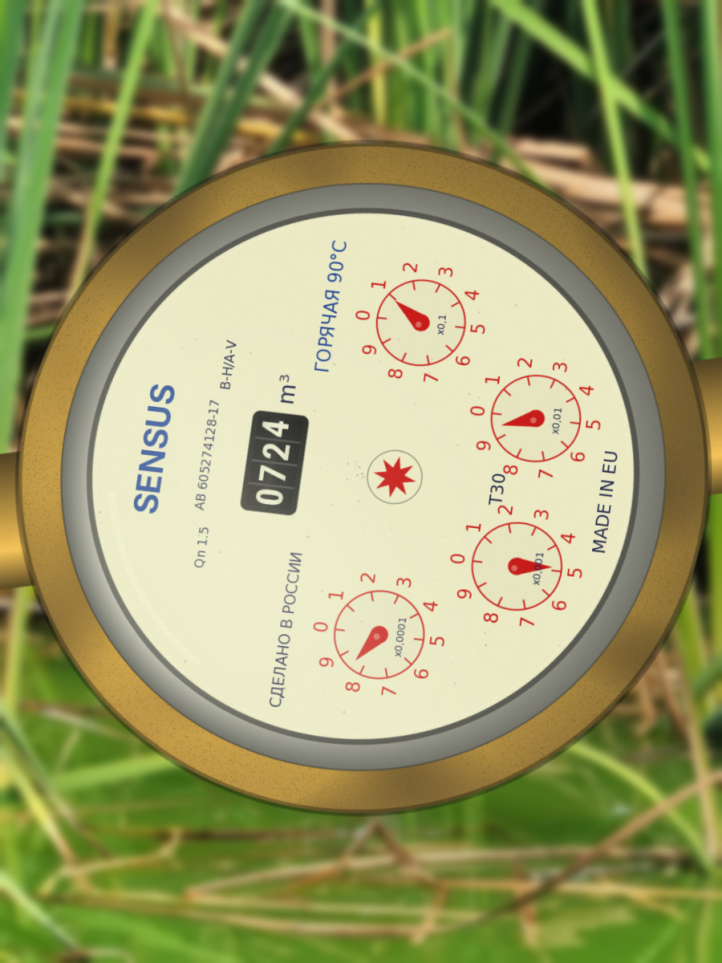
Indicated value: 724.0948 (m³)
